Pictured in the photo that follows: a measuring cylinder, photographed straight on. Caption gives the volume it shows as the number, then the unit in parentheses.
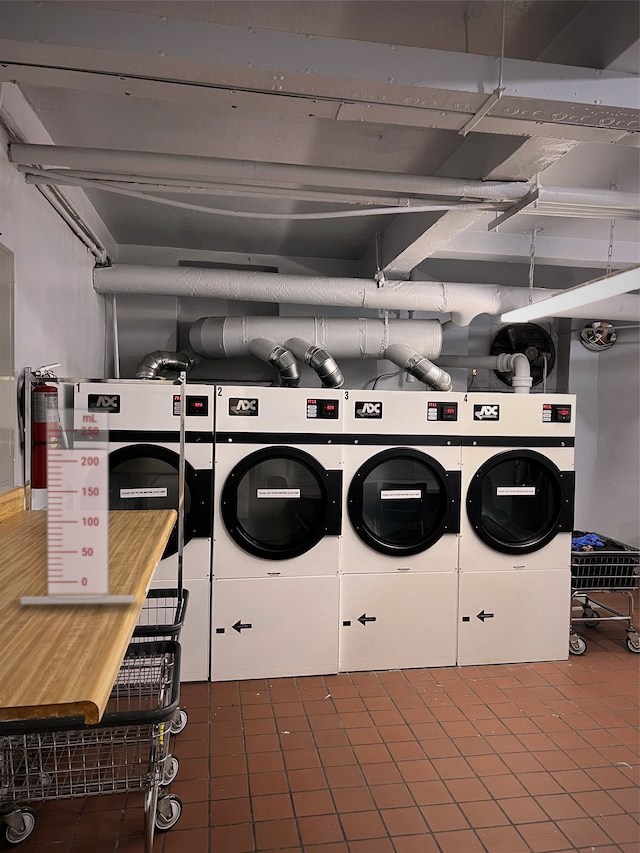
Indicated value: 220 (mL)
